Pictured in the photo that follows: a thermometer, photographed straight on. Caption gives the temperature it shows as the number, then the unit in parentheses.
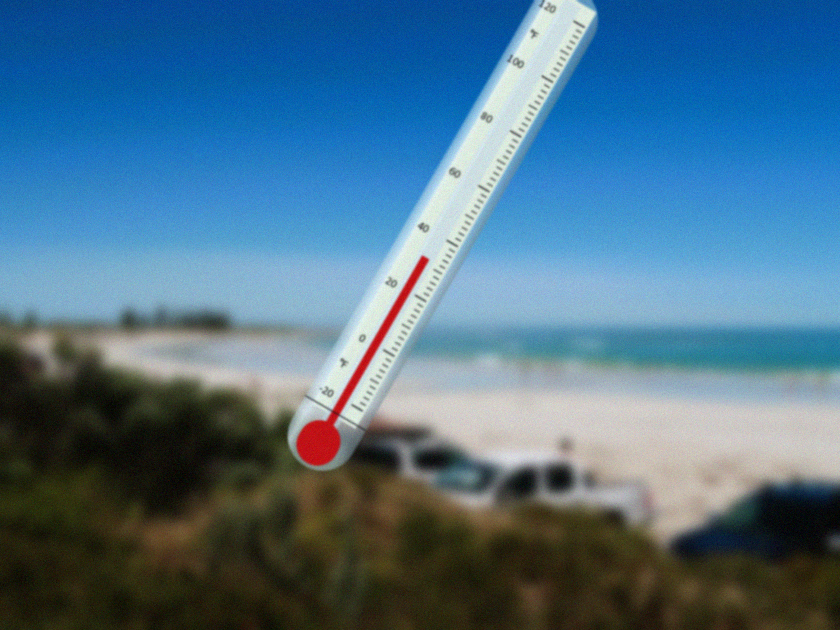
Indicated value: 32 (°F)
